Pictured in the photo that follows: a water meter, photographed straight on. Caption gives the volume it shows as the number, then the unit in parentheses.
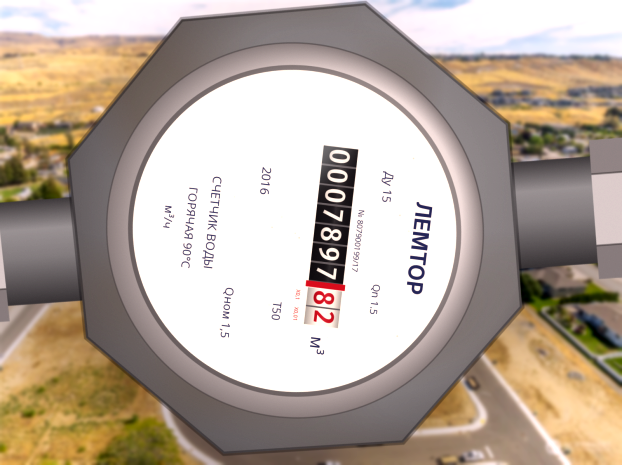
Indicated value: 7897.82 (m³)
